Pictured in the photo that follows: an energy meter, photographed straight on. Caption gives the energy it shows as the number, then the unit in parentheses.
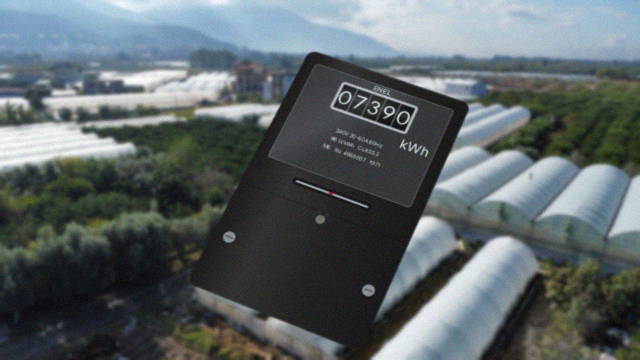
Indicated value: 7390 (kWh)
